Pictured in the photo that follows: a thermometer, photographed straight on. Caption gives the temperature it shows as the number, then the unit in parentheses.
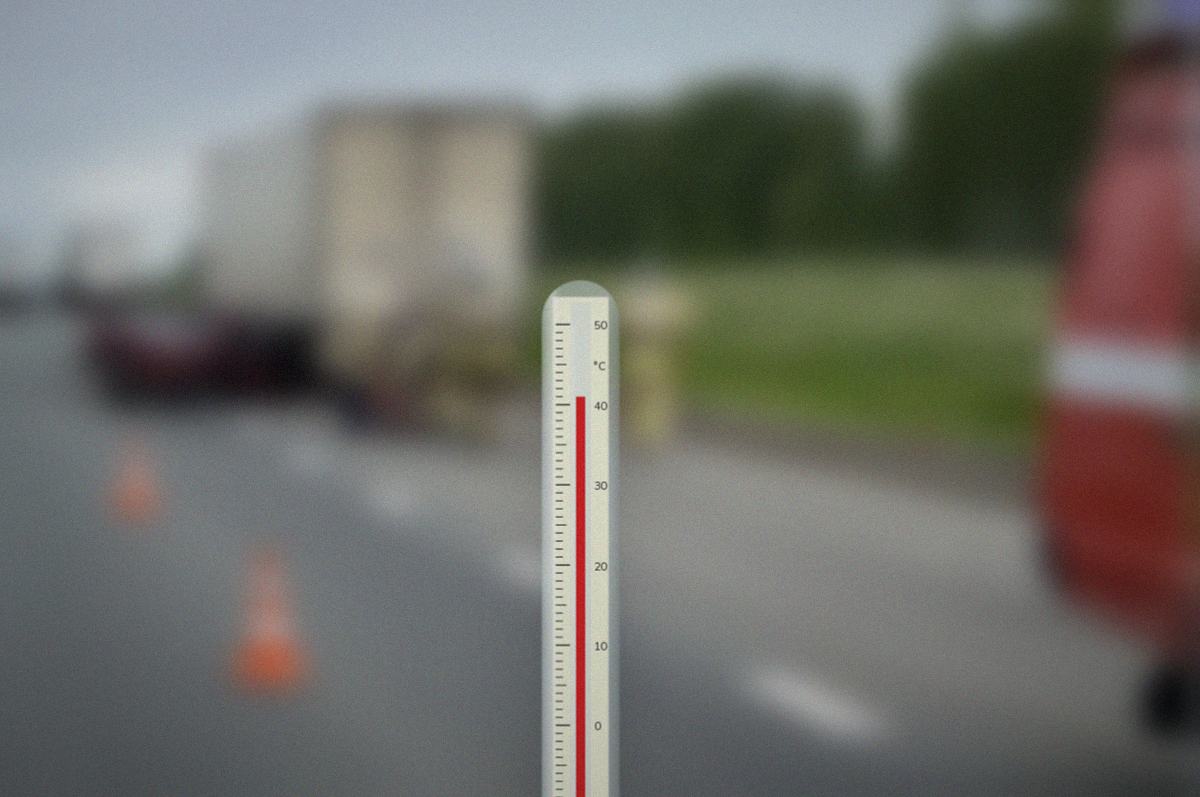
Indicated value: 41 (°C)
